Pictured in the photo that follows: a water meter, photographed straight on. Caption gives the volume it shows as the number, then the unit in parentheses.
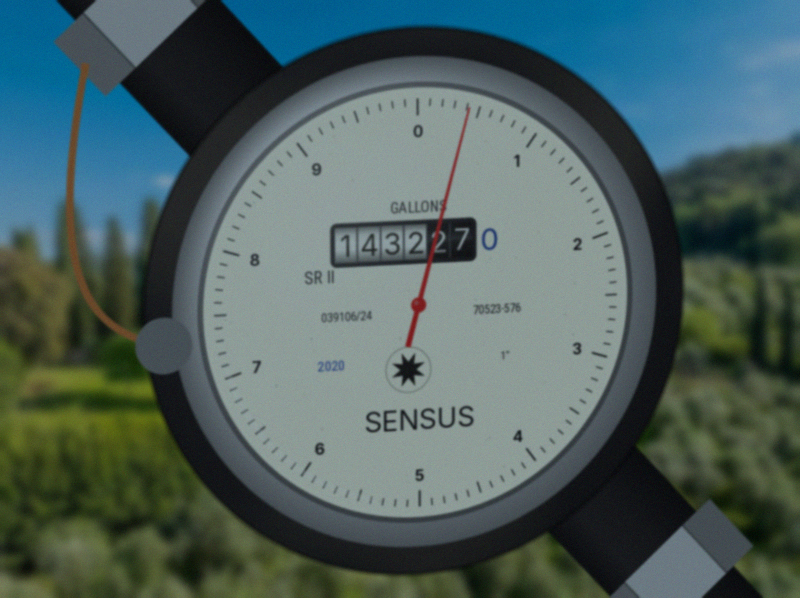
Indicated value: 1432270.4 (gal)
